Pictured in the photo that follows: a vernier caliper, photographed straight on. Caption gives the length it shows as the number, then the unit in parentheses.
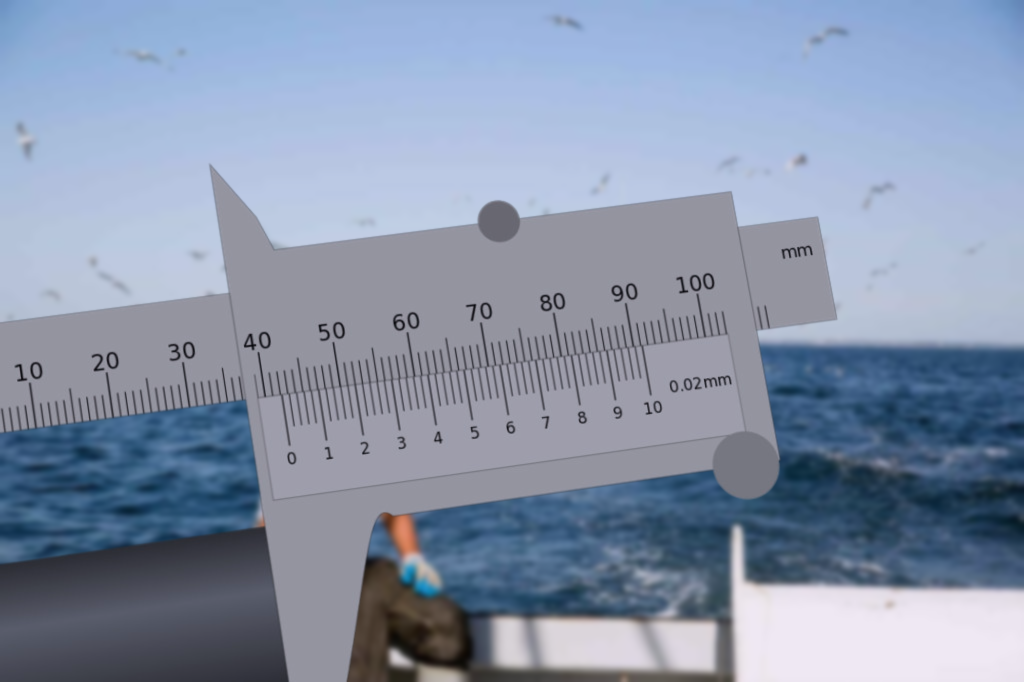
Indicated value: 42.2 (mm)
